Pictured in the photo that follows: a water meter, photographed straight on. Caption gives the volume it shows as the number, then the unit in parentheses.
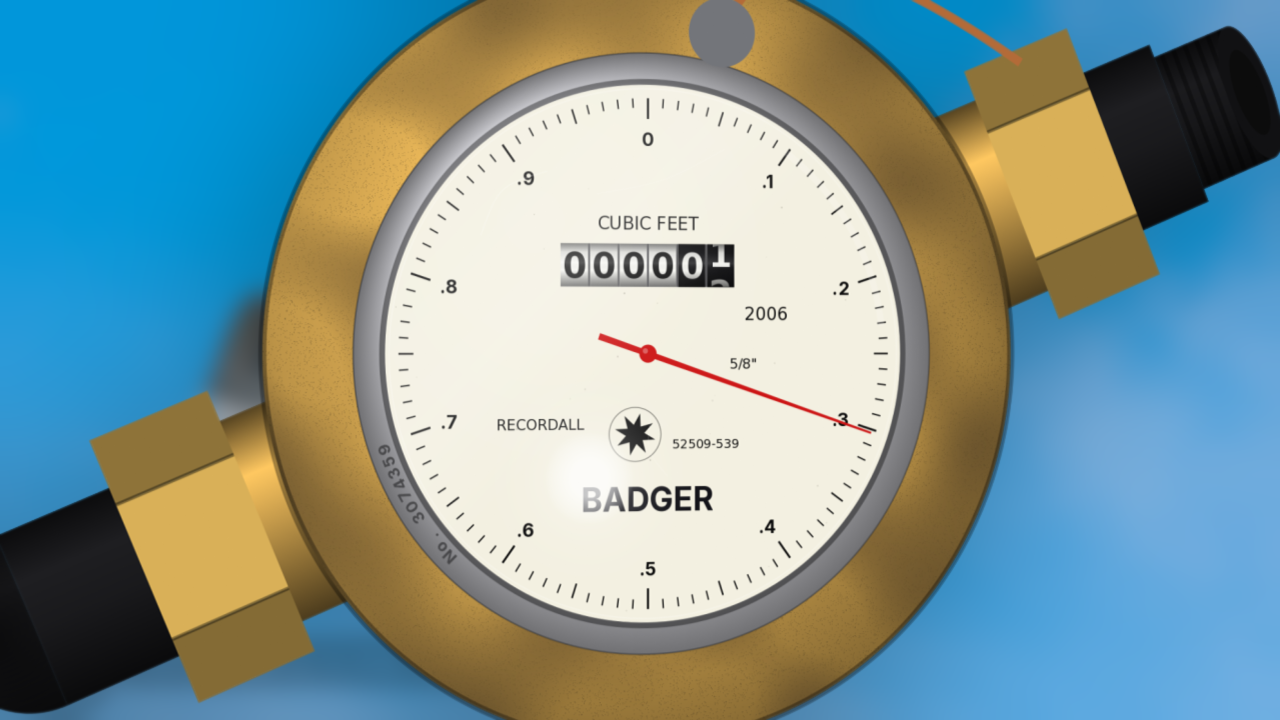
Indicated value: 1.30 (ft³)
